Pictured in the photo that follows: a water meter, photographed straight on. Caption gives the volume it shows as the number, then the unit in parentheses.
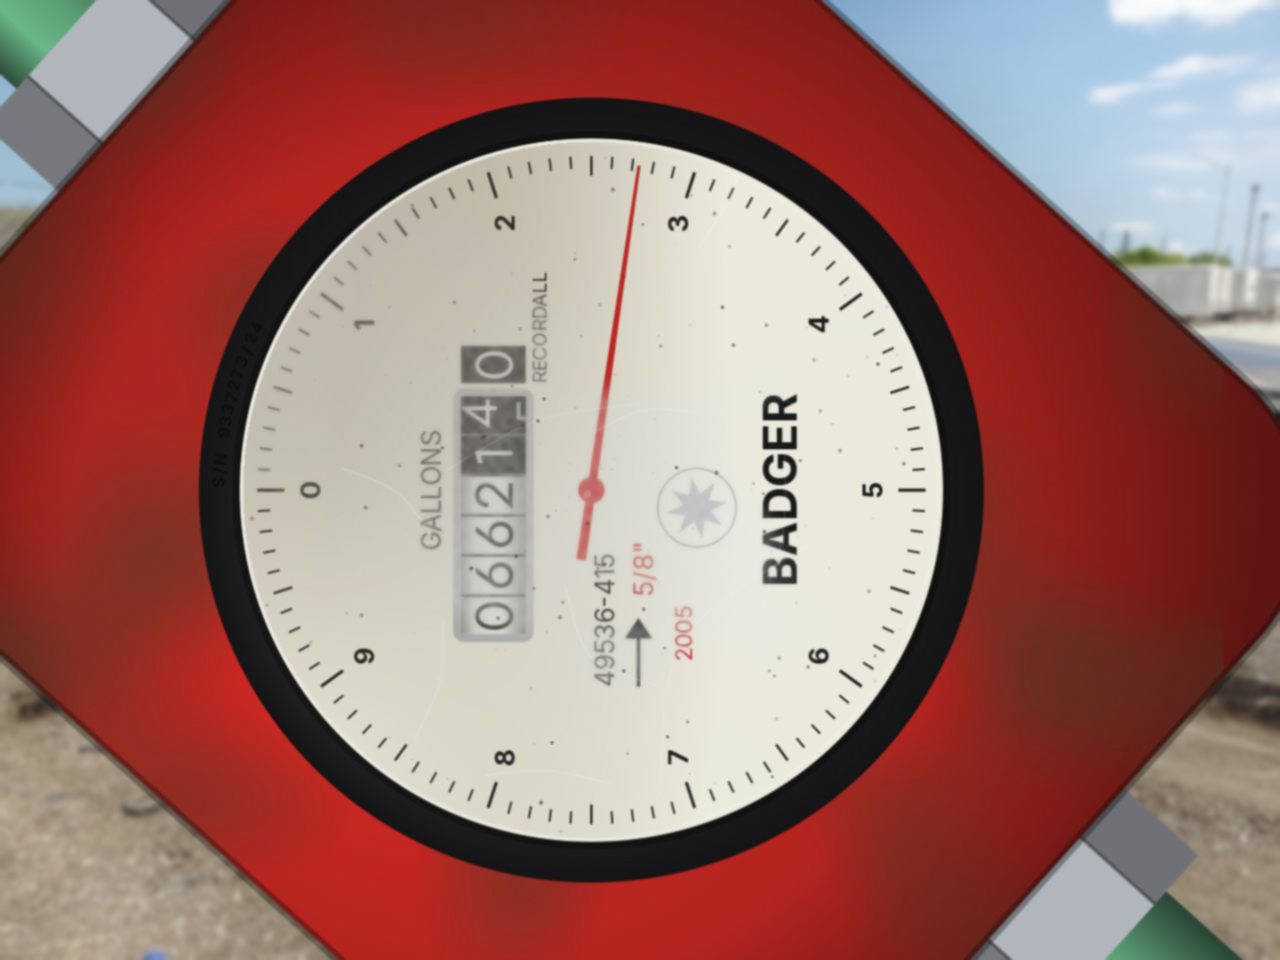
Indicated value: 662142.7 (gal)
